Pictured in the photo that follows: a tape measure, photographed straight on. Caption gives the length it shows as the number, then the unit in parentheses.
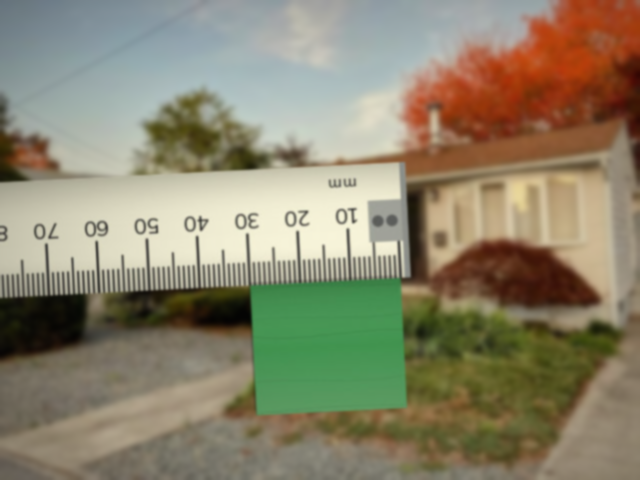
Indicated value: 30 (mm)
